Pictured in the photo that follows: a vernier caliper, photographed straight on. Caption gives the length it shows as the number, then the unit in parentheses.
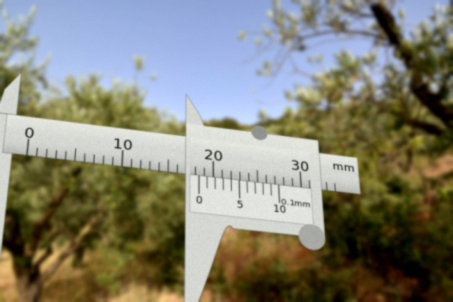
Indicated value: 18.4 (mm)
